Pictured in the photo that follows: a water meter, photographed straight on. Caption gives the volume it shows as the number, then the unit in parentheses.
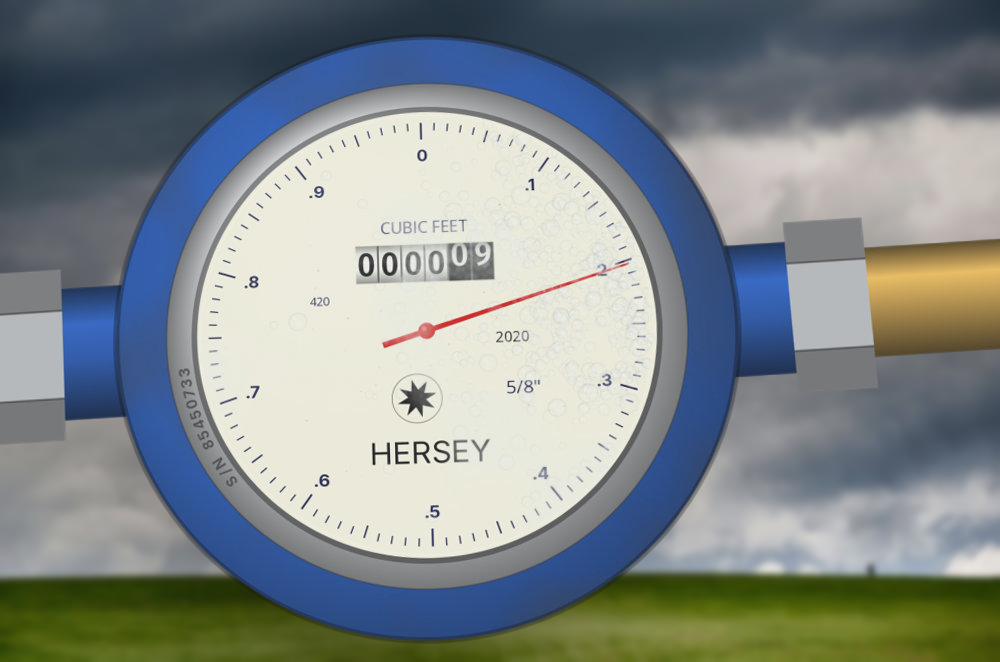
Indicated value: 9.20 (ft³)
